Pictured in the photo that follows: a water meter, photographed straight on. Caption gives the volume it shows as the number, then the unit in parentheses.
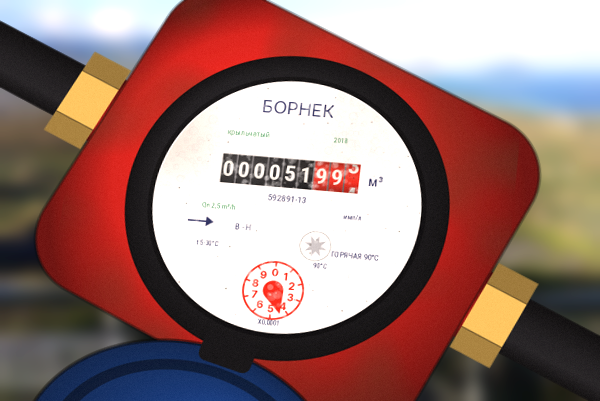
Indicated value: 51.9934 (m³)
